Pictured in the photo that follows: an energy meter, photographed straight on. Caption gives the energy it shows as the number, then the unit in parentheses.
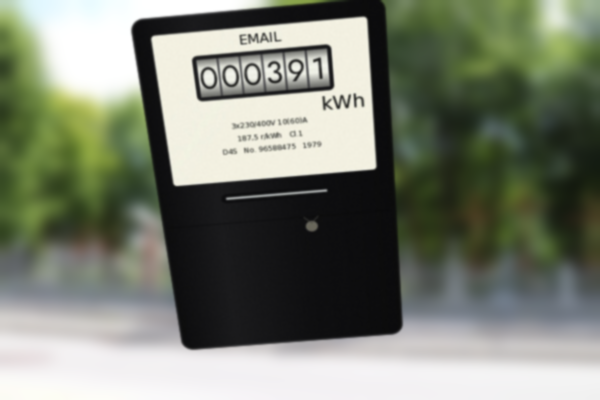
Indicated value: 391 (kWh)
